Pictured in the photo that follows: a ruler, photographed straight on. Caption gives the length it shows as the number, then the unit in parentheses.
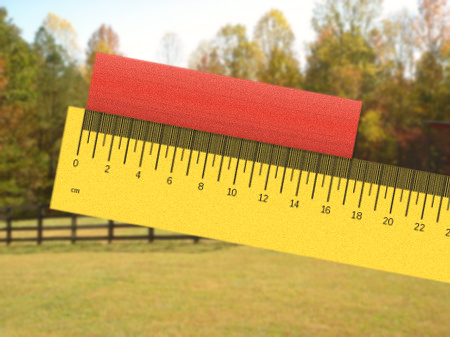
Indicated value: 17 (cm)
